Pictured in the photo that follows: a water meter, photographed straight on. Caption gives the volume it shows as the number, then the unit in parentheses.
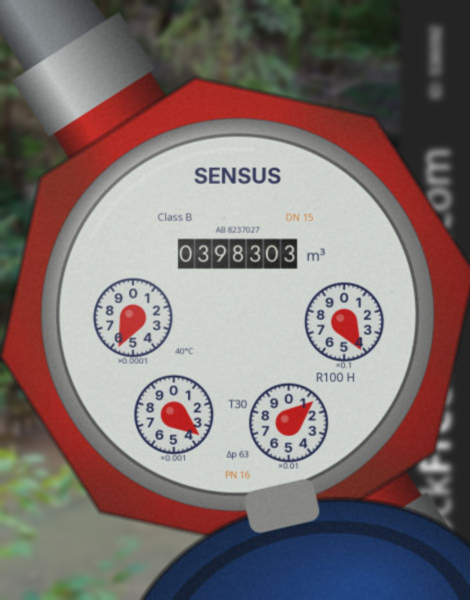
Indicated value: 398303.4135 (m³)
